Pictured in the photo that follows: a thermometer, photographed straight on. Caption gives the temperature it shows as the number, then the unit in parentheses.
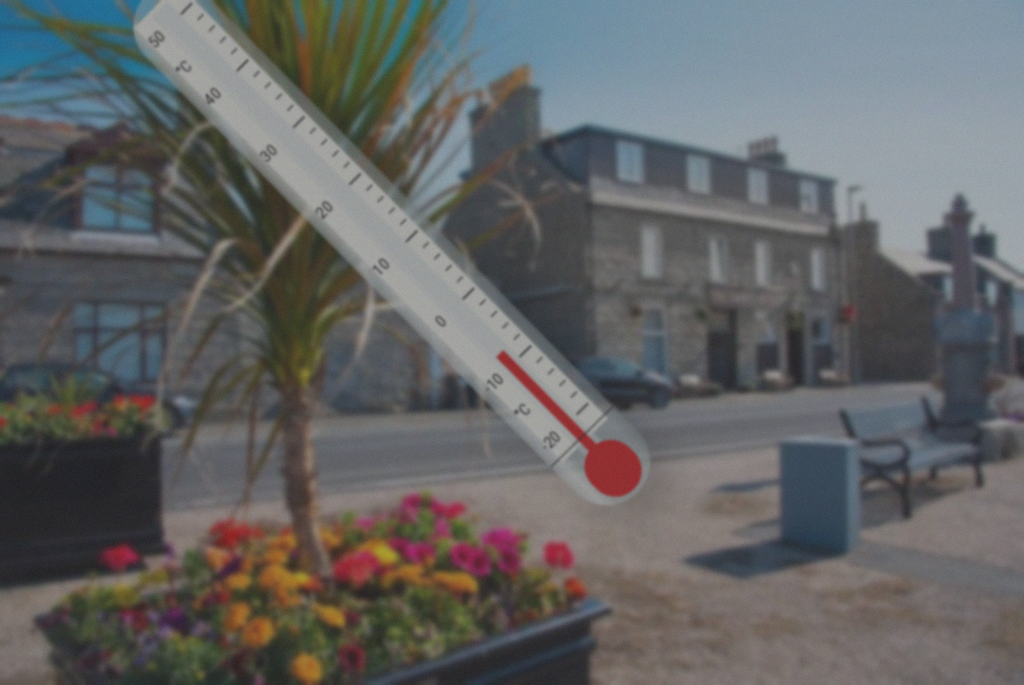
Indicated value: -8 (°C)
